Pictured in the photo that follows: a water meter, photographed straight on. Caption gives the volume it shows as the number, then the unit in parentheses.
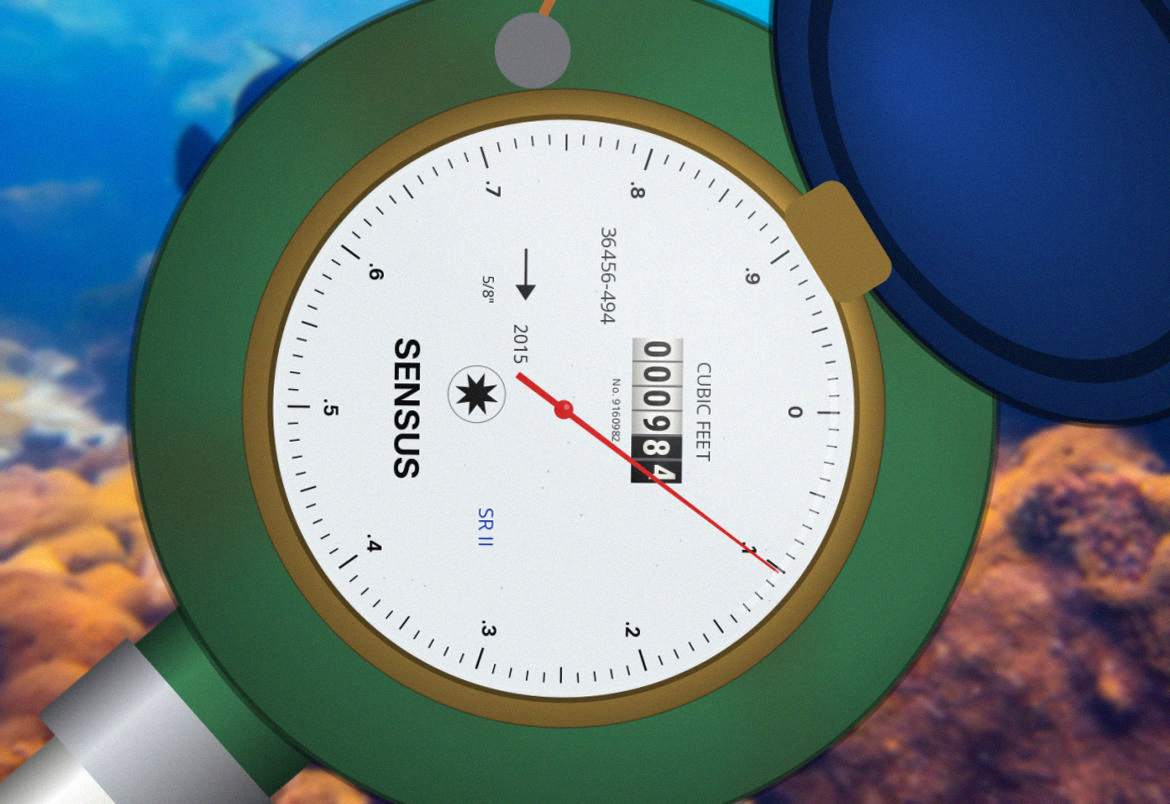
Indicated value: 984.10 (ft³)
